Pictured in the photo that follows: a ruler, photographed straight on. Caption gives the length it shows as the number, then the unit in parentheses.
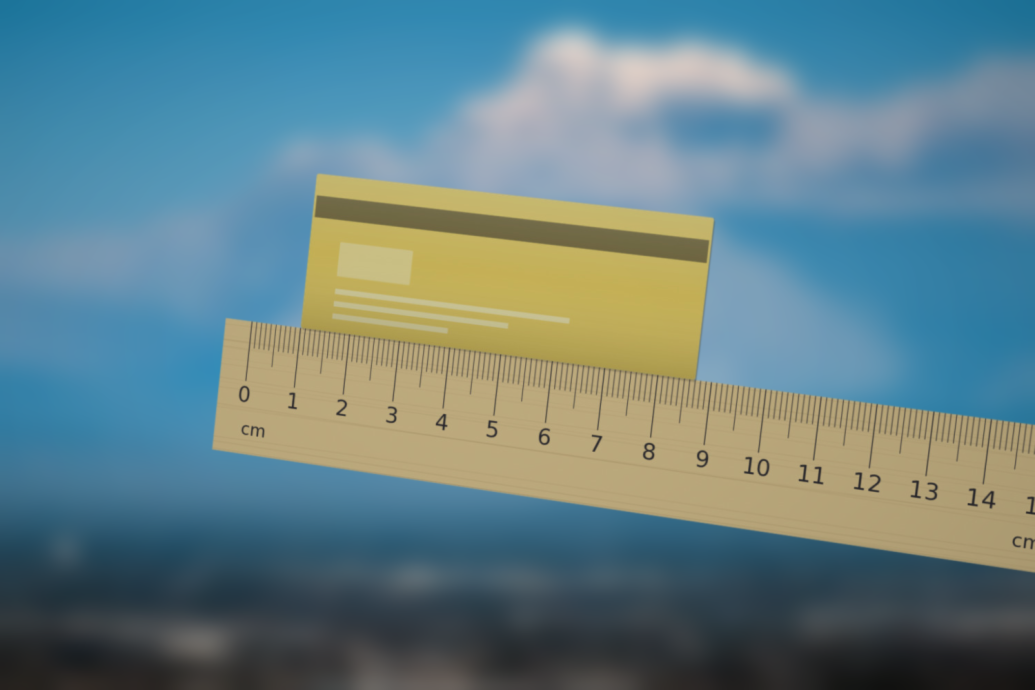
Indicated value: 7.7 (cm)
